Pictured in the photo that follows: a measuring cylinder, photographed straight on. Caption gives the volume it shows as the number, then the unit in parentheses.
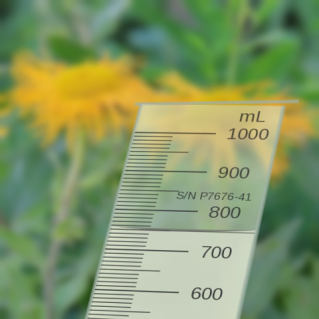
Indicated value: 750 (mL)
